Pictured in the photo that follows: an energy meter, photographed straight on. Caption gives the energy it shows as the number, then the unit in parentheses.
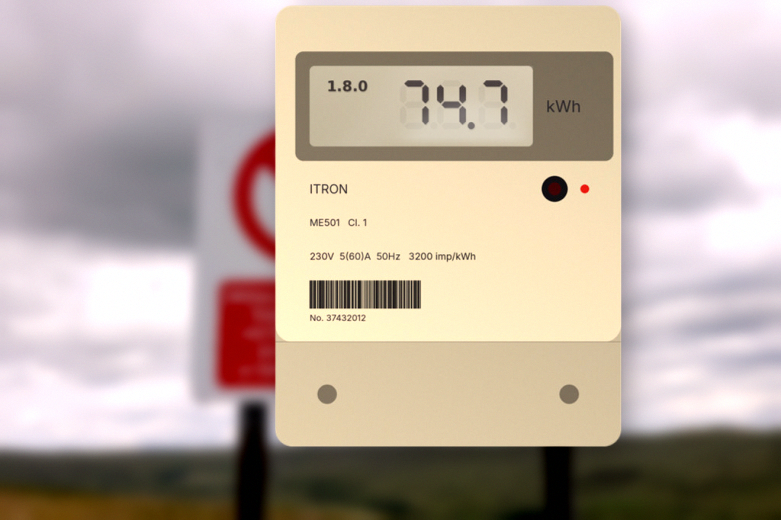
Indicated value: 74.7 (kWh)
